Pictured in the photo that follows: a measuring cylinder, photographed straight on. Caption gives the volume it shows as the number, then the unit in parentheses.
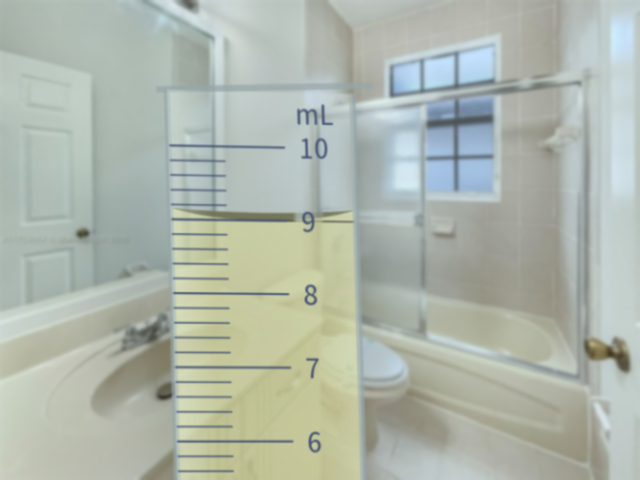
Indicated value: 9 (mL)
